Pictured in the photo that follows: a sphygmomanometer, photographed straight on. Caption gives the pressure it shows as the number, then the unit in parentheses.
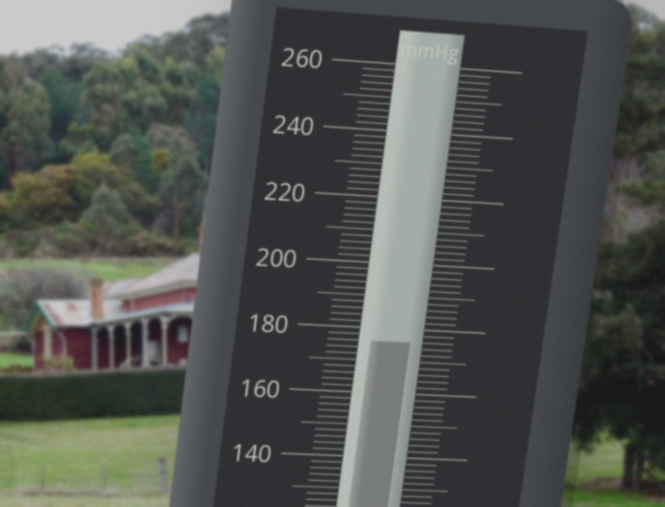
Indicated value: 176 (mmHg)
